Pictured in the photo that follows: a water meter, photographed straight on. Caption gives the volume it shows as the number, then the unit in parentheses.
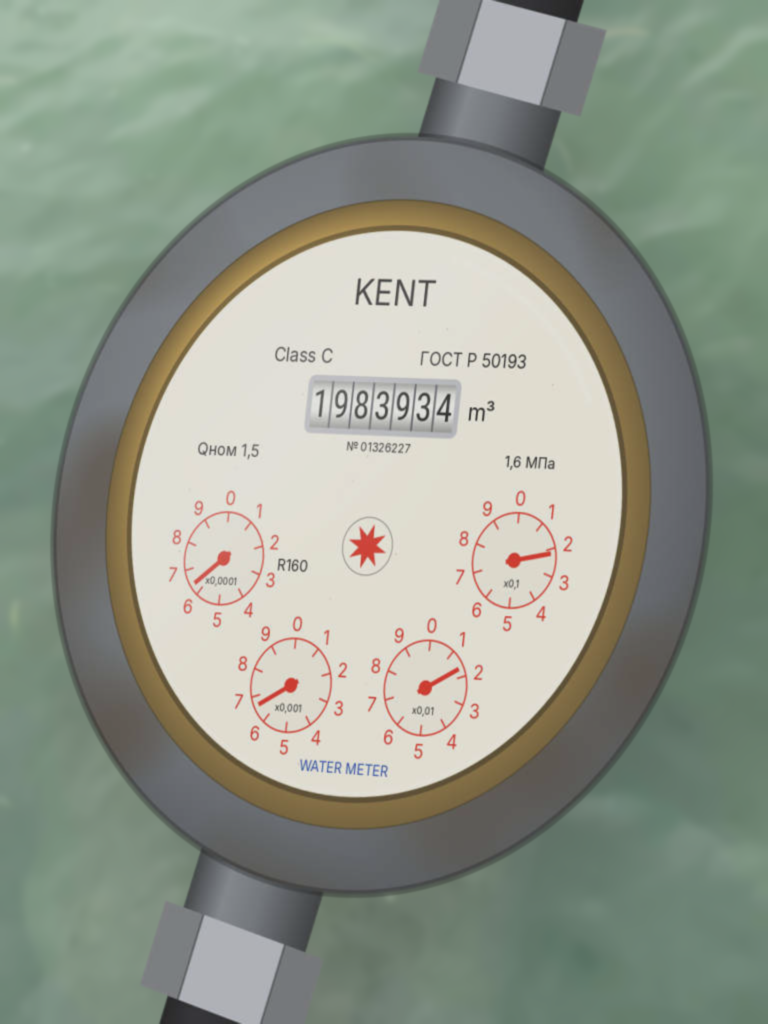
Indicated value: 1983934.2166 (m³)
